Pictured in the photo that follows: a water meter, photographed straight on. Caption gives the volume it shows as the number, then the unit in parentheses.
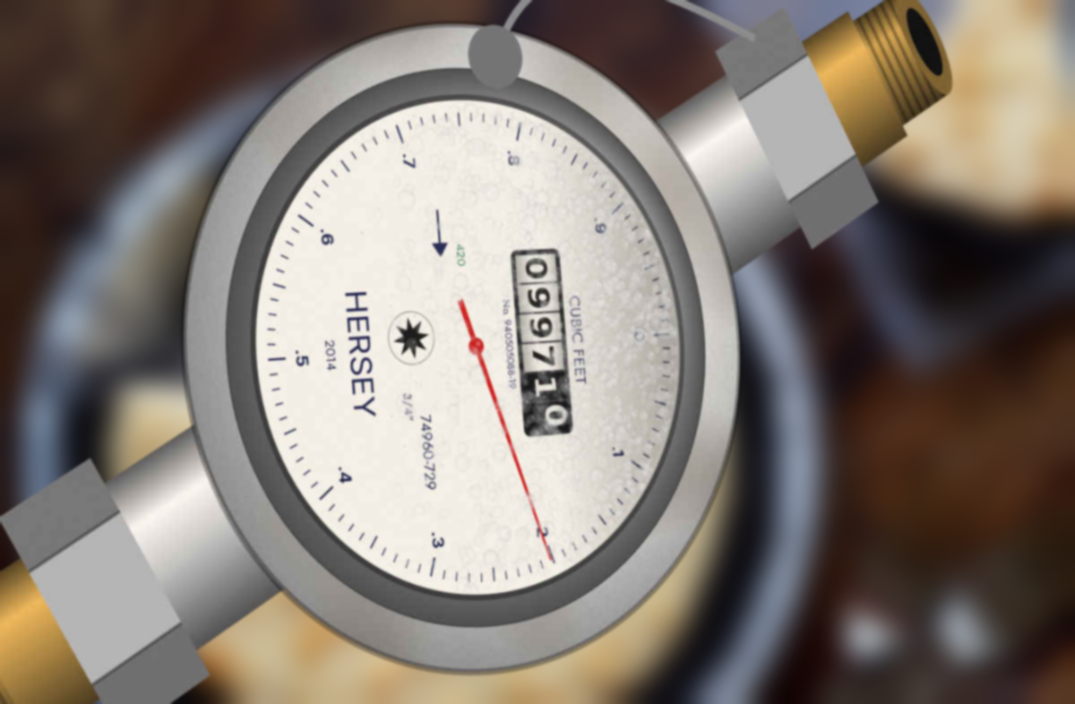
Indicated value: 99710.20 (ft³)
